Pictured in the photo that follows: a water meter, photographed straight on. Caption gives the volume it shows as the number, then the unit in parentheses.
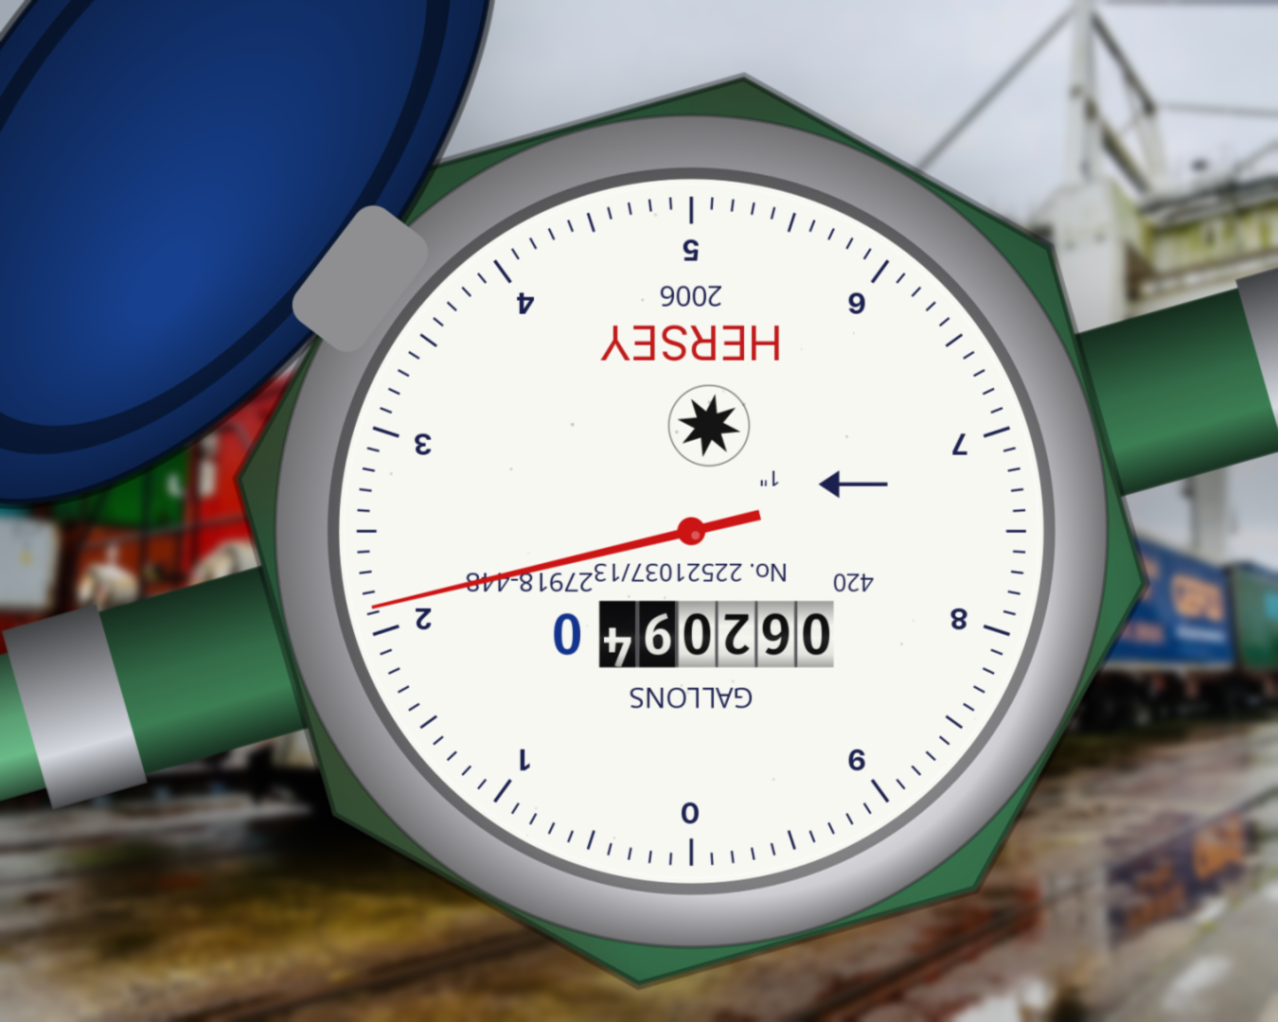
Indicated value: 620942.1 (gal)
